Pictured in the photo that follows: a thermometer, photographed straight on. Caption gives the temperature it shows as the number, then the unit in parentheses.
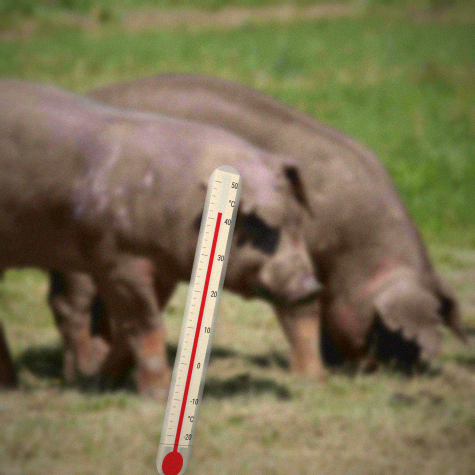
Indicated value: 42 (°C)
